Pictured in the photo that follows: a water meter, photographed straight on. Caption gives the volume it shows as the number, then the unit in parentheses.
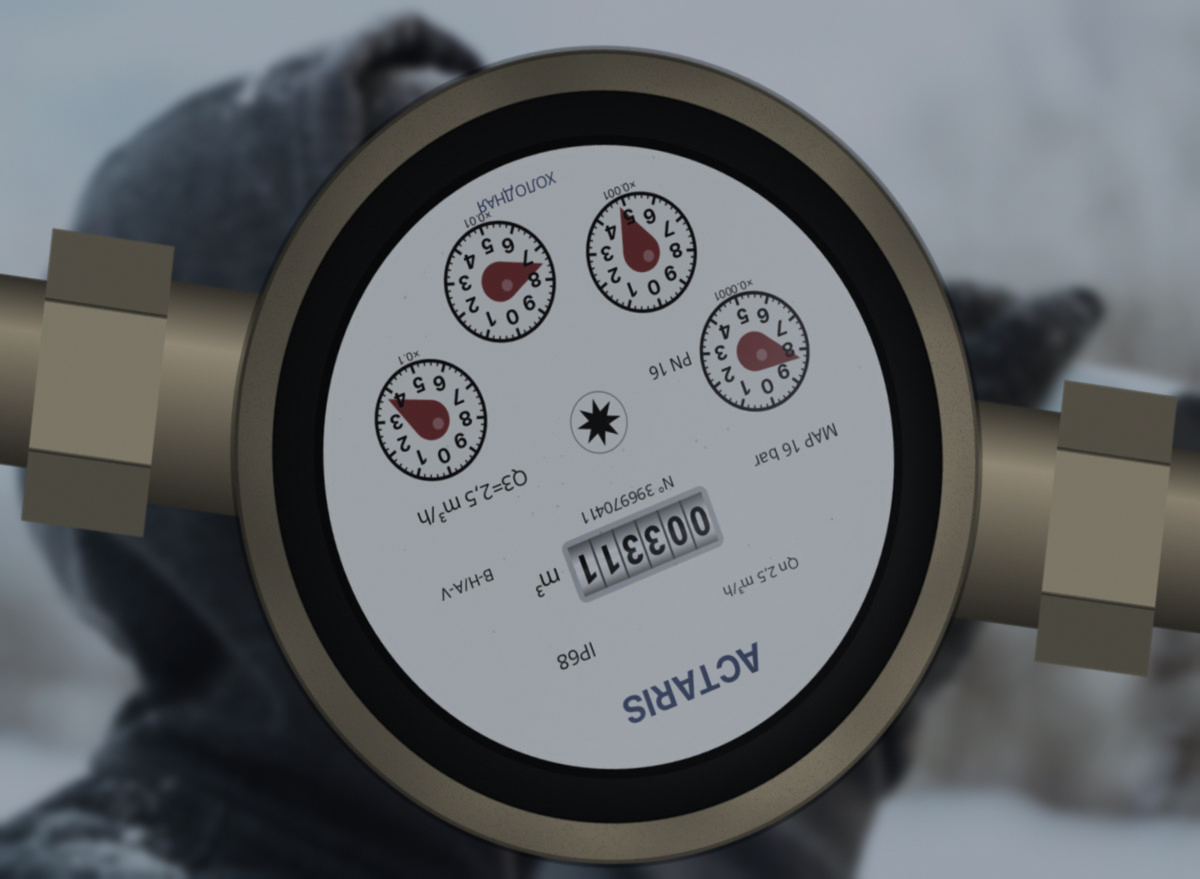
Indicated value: 3311.3748 (m³)
